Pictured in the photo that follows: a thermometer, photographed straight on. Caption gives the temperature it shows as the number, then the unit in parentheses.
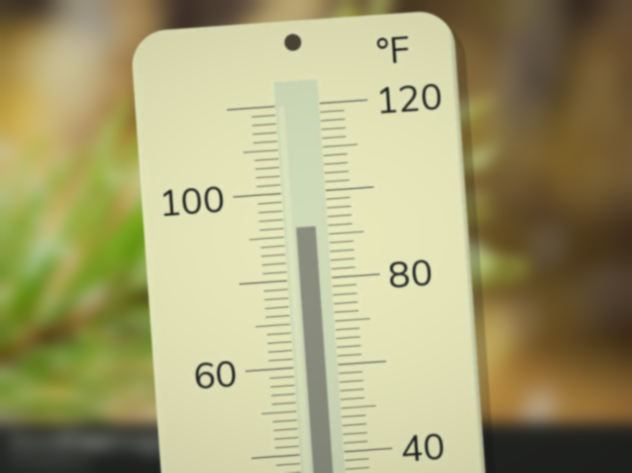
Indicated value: 92 (°F)
